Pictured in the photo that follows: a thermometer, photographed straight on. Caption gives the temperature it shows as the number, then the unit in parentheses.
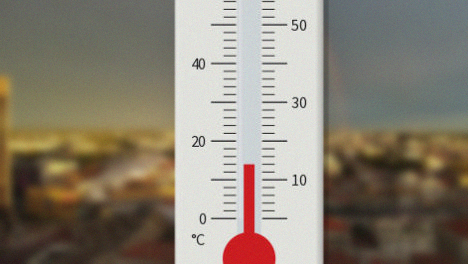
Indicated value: 14 (°C)
